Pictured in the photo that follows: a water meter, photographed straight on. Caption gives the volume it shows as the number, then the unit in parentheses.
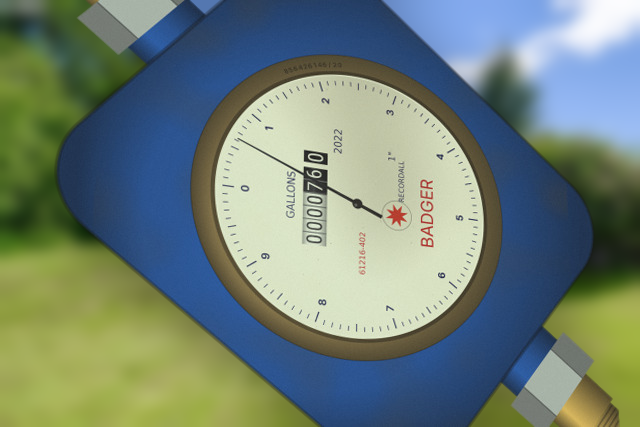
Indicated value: 760.6 (gal)
